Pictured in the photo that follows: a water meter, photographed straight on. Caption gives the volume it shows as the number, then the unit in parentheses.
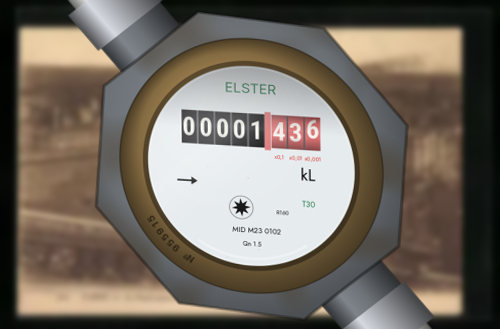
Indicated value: 1.436 (kL)
